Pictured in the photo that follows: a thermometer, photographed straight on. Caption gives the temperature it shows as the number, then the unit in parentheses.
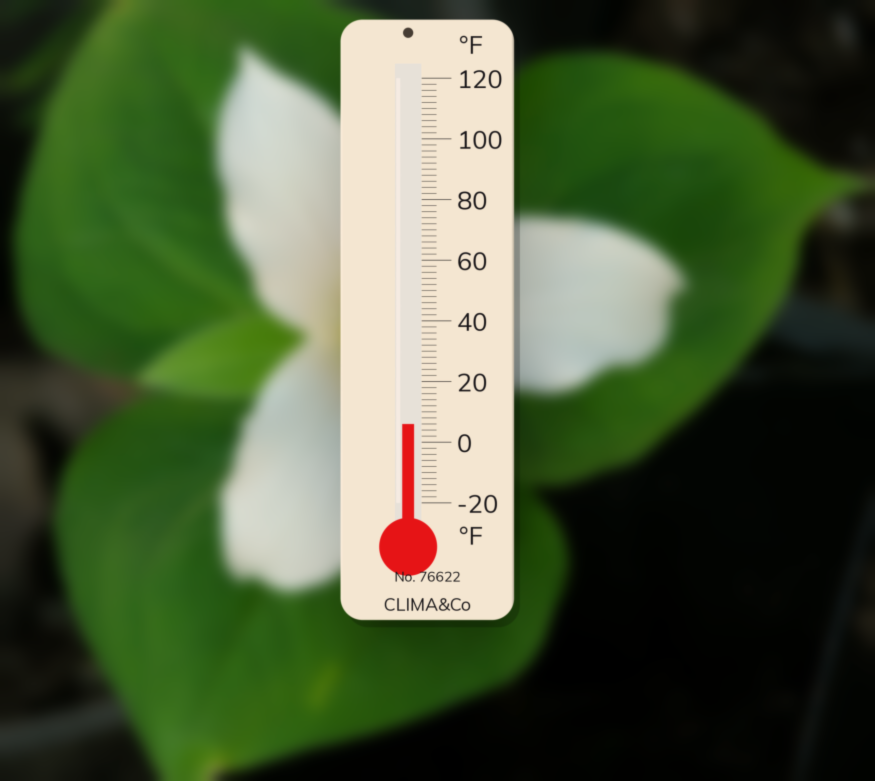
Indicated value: 6 (°F)
